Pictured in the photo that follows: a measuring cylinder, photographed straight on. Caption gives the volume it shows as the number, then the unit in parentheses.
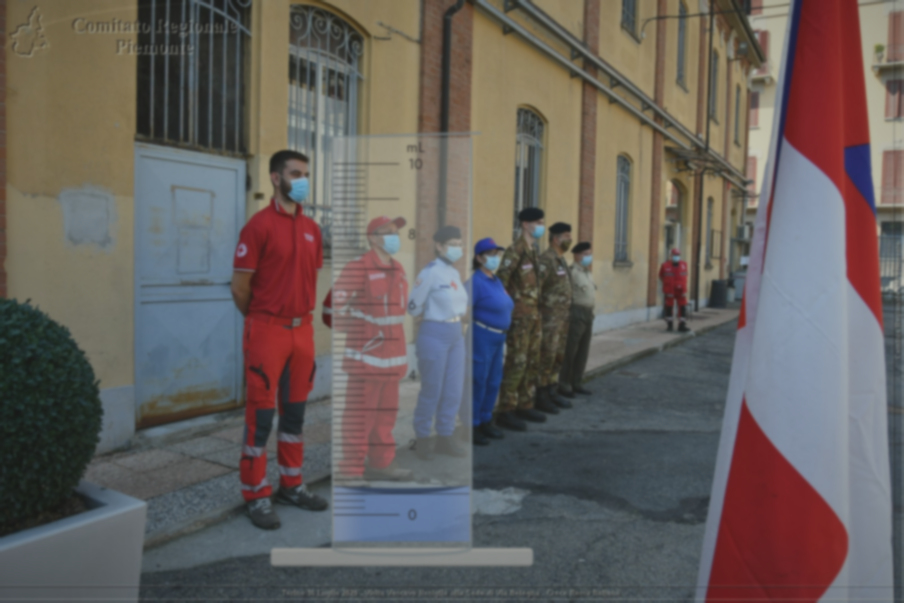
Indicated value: 0.6 (mL)
